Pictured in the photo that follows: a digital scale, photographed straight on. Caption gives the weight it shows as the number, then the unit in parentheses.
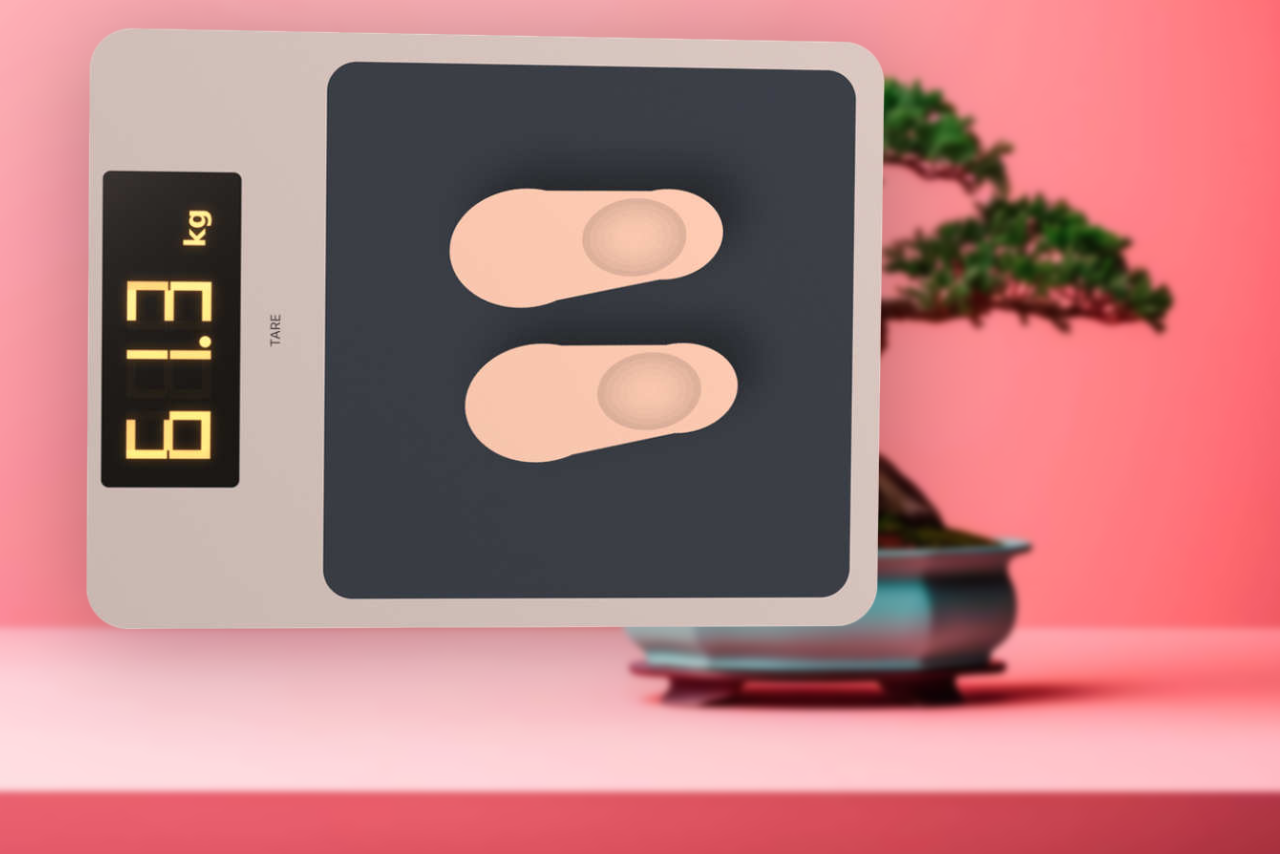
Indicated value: 61.3 (kg)
